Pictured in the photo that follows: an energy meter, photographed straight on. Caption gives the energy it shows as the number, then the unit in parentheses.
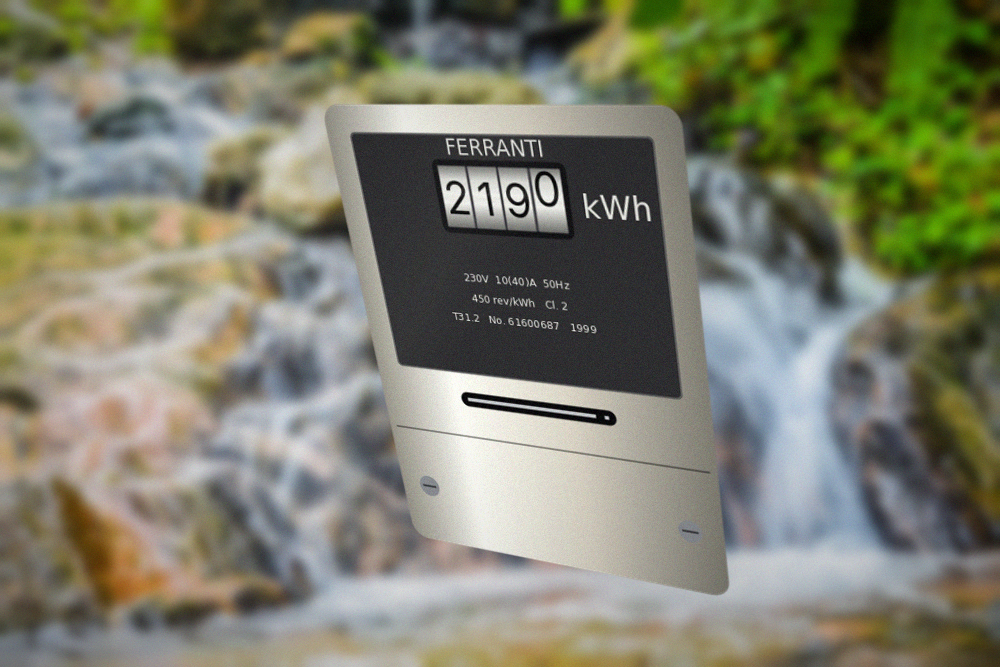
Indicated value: 2190 (kWh)
